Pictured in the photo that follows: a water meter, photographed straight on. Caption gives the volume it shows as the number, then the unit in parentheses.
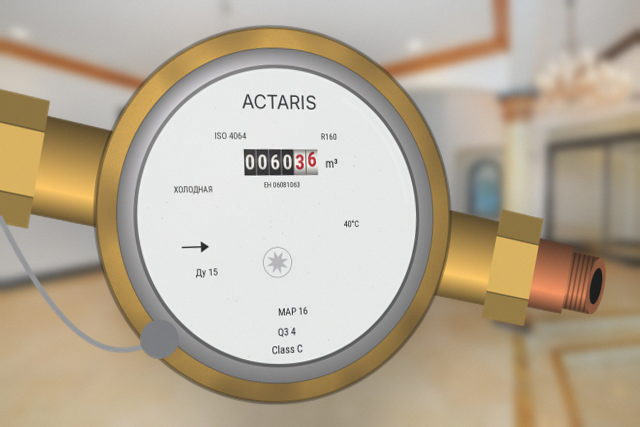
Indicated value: 60.36 (m³)
